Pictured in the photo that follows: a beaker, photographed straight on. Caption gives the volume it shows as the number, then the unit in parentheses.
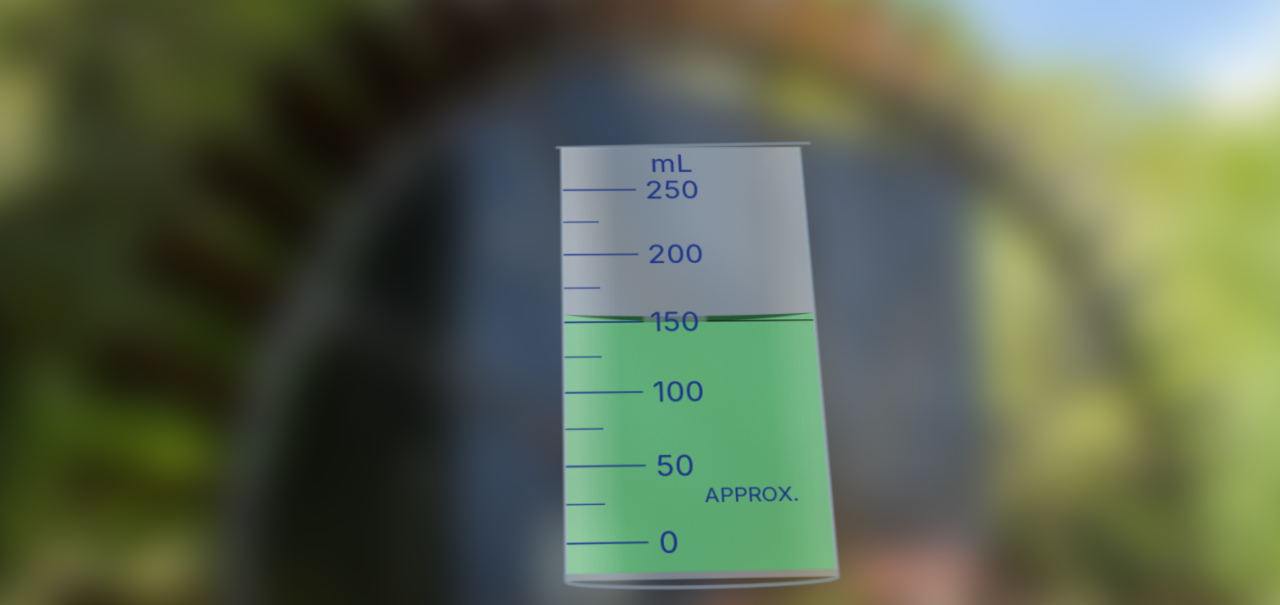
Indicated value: 150 (mL)
